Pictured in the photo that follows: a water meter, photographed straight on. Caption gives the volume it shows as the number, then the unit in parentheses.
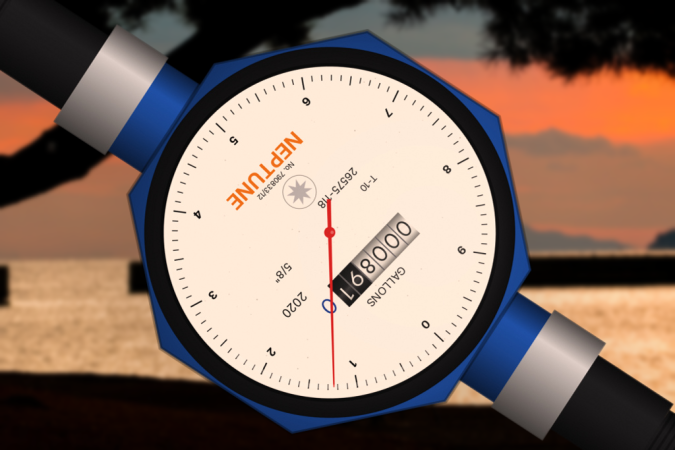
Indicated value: 8911.2 (gal)
